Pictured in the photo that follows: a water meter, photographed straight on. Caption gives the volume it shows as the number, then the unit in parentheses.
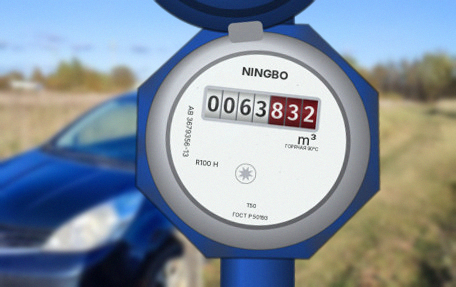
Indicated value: 63.832 (m³)
